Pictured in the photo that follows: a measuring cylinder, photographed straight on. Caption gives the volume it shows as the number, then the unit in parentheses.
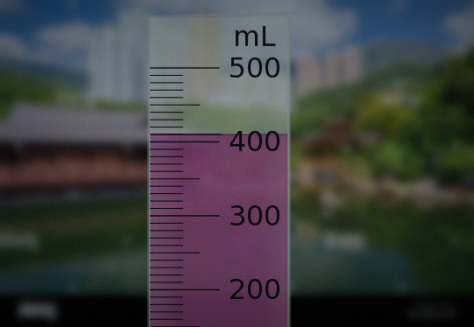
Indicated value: 410 (mL)
